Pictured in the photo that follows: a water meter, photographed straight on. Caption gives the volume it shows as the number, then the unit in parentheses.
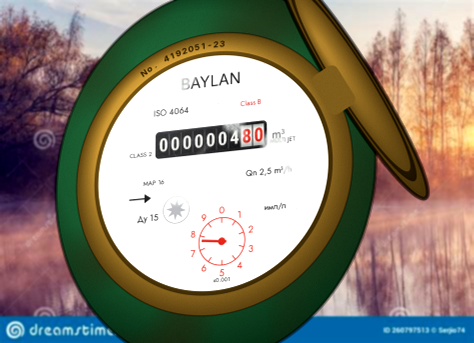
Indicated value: 4.807 (m³)
